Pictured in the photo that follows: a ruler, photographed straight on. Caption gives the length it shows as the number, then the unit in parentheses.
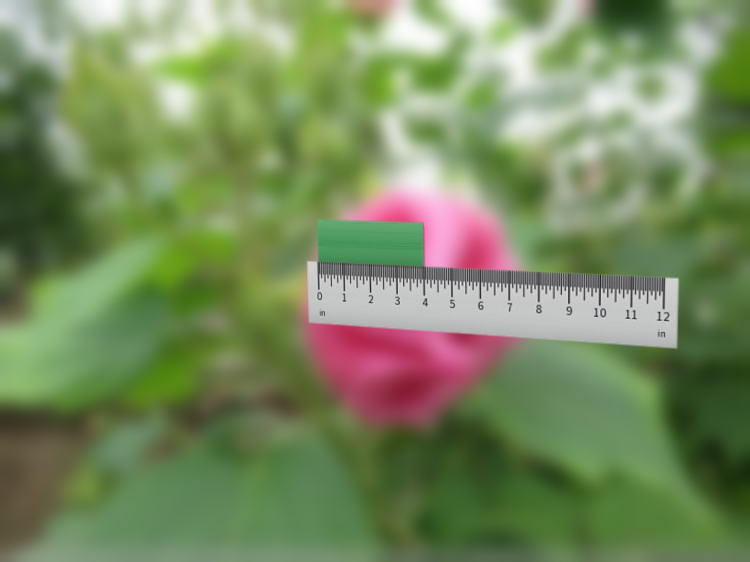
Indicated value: 4 (in)
